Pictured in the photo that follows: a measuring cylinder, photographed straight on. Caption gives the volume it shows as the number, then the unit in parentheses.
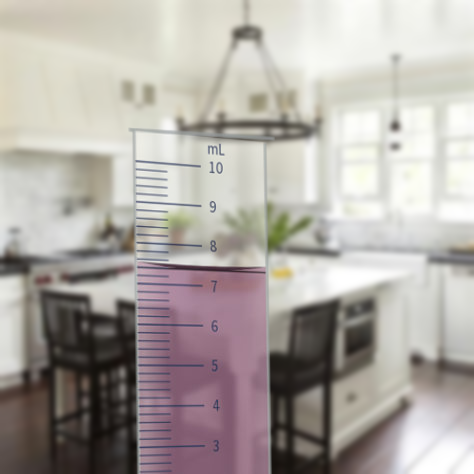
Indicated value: 7.4 (mL)
